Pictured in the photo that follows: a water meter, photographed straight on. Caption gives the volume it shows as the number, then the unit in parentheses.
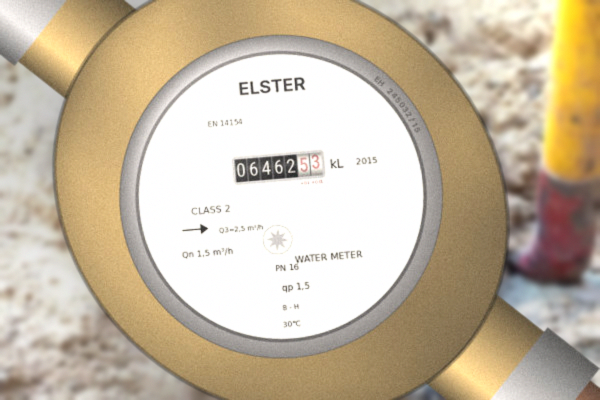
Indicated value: 6462.53 (kL)
